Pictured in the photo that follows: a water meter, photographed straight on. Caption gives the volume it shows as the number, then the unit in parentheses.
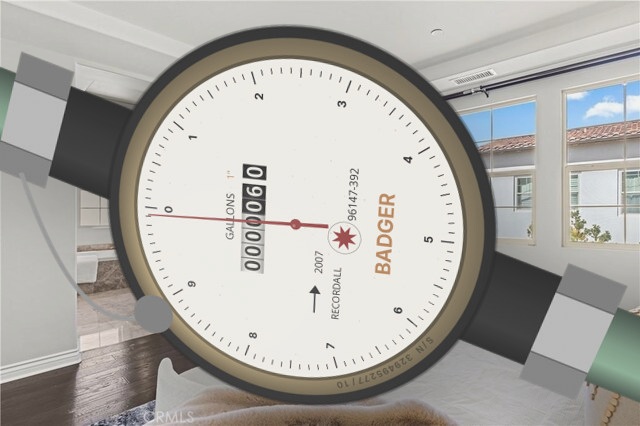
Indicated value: 59.9 (gal)
